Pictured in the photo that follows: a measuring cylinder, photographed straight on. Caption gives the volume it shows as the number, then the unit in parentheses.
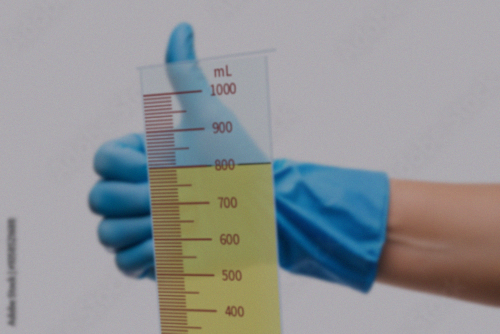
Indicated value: 800 (mL)
